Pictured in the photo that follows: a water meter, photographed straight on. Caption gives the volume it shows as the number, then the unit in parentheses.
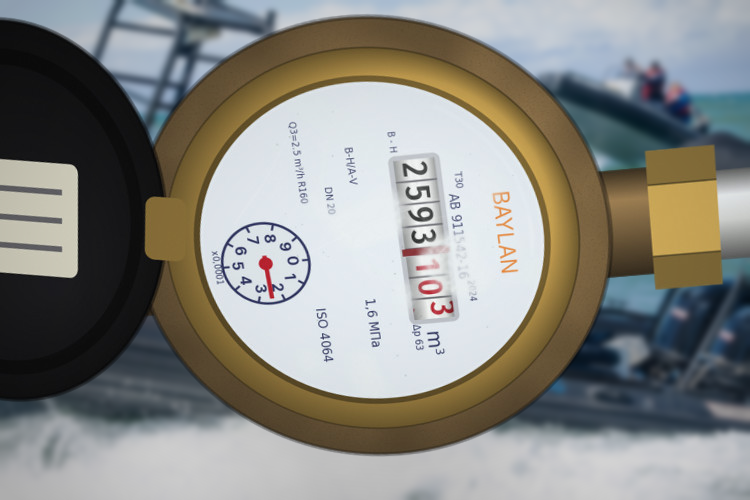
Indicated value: 2593.1032 (m³)
